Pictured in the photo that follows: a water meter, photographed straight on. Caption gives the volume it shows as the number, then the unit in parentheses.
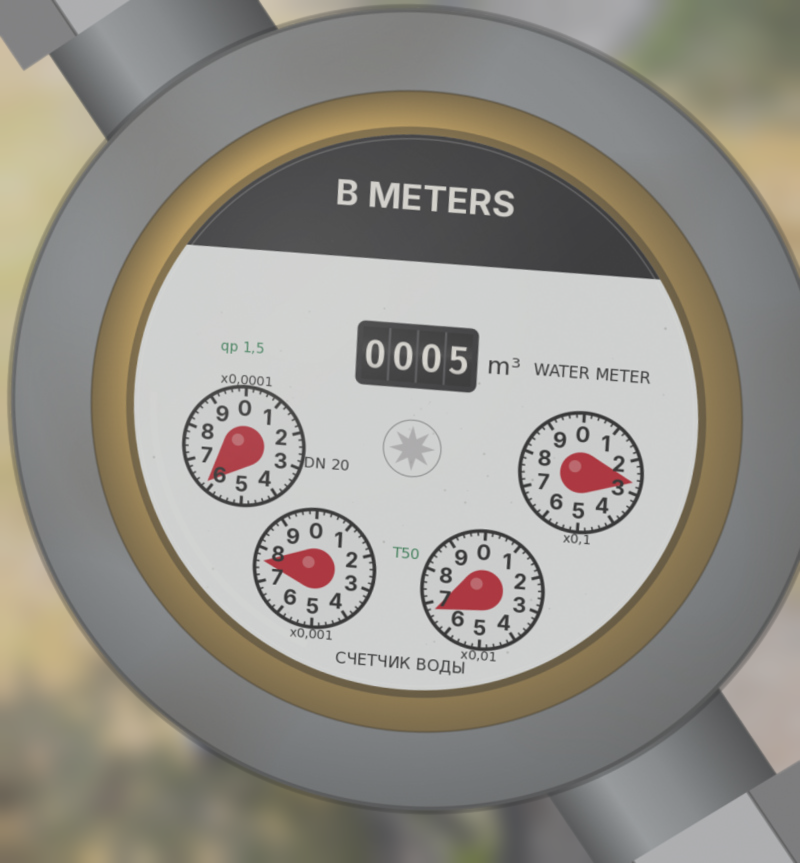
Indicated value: 5.2676 (m³)
